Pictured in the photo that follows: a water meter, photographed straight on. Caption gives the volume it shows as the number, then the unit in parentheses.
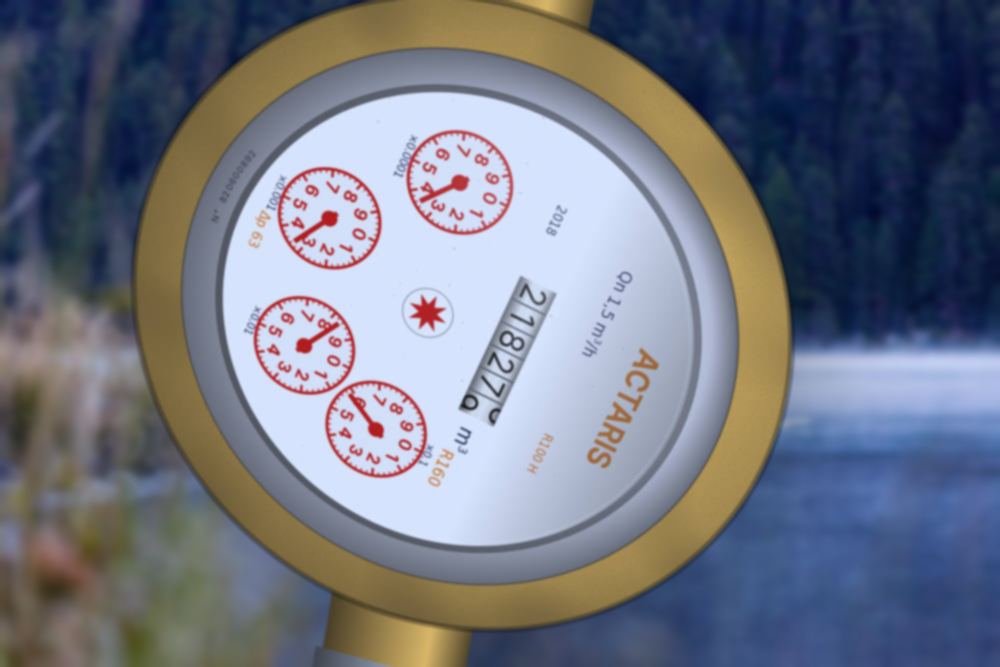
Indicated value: 218278.5833 (m³)
